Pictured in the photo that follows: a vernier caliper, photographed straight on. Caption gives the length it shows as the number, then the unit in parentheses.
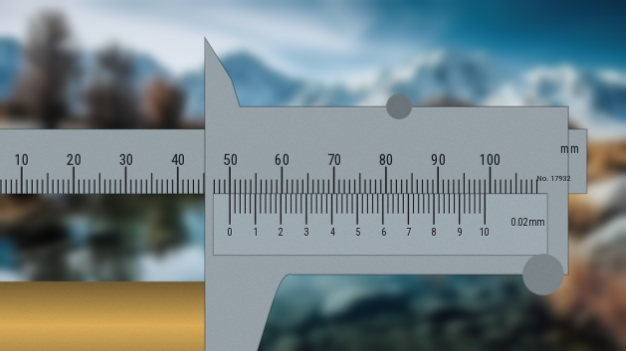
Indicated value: 50.0 (mm)
